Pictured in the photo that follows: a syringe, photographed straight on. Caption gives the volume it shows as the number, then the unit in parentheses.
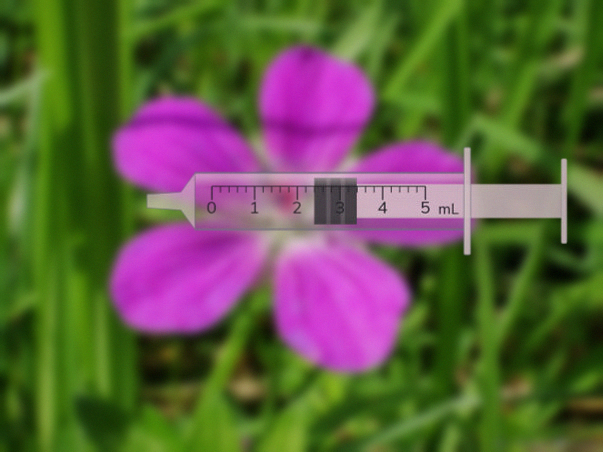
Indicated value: 2.4 (mL)
